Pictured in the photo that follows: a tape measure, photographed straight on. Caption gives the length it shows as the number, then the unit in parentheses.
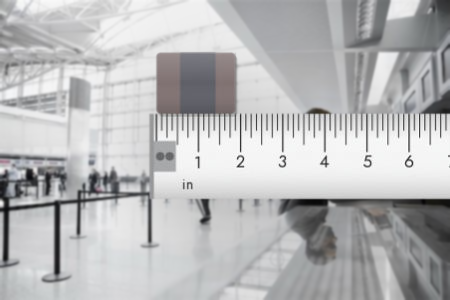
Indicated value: 1.875 (in)
